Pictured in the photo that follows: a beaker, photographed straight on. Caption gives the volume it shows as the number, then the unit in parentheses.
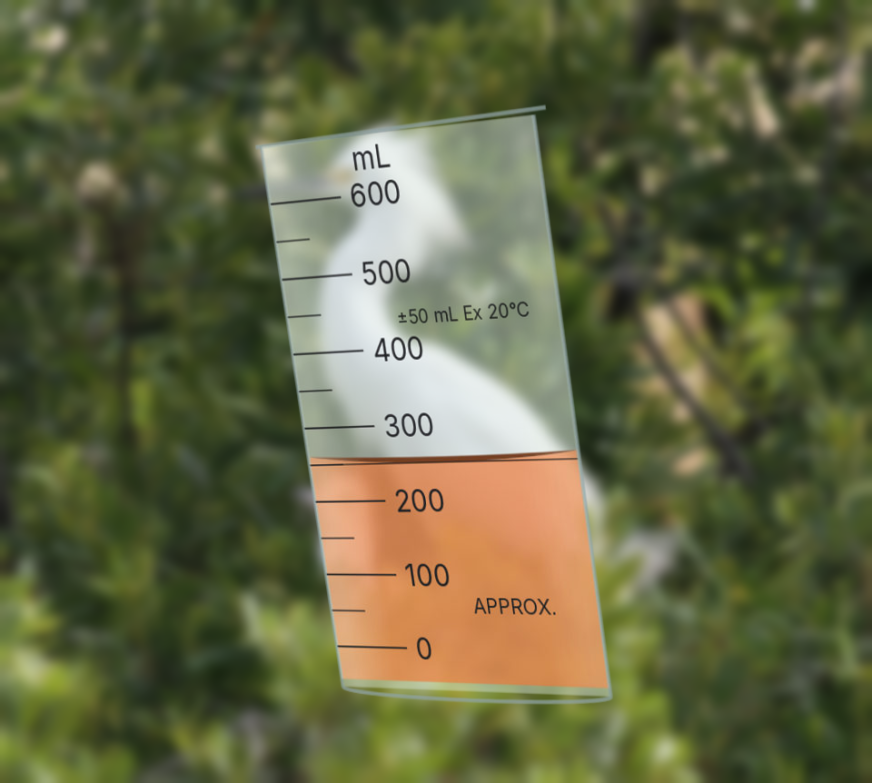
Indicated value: 250 (mL)
